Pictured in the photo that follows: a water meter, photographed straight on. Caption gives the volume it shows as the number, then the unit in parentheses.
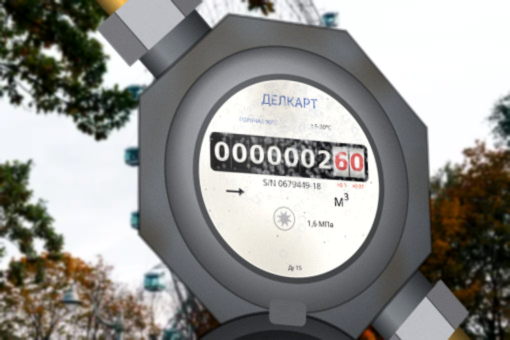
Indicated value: 2.60 (m³)
